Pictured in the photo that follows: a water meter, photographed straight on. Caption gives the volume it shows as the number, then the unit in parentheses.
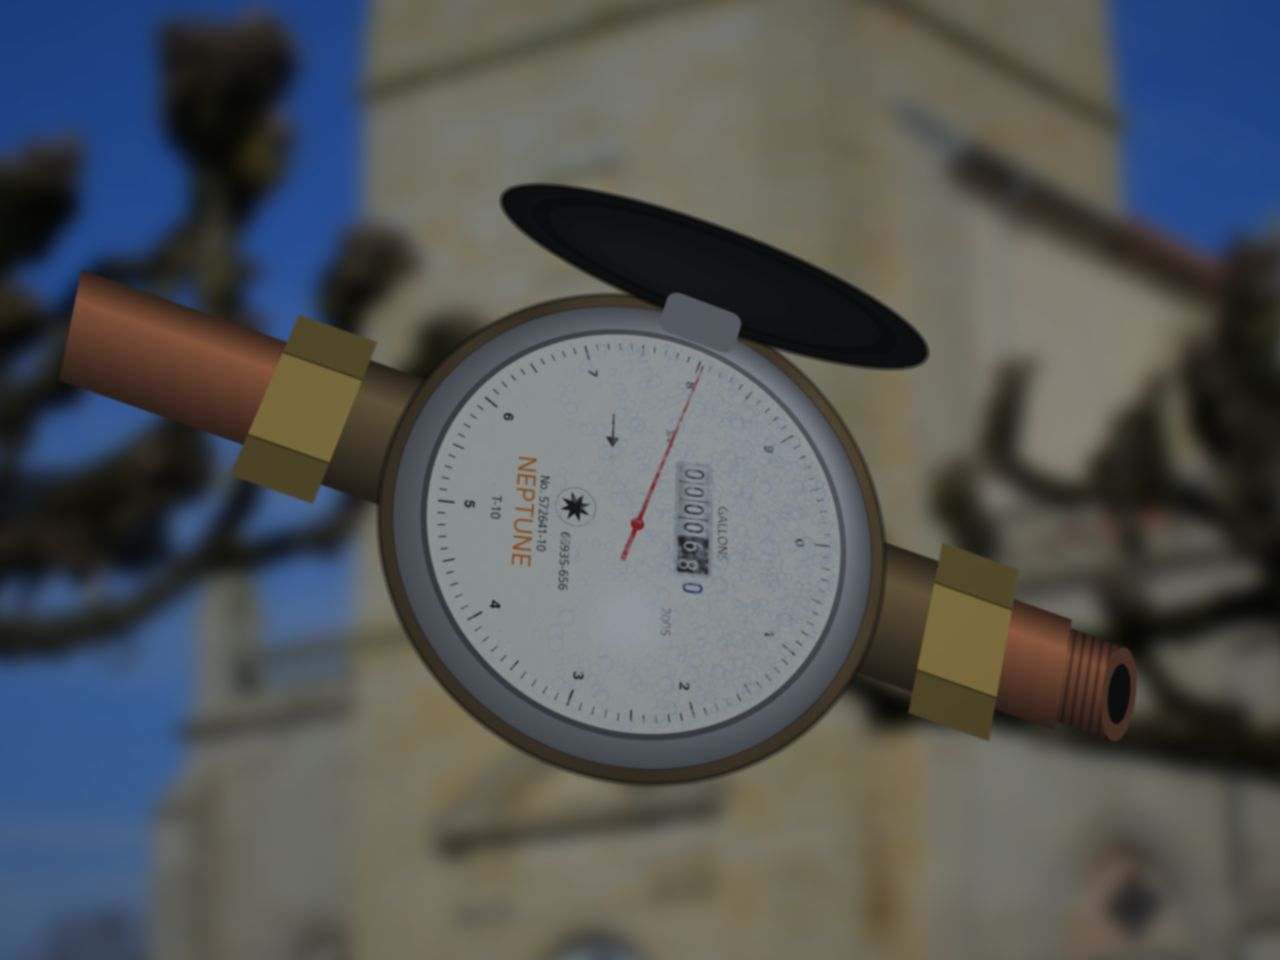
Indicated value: 678.0 (gal)
